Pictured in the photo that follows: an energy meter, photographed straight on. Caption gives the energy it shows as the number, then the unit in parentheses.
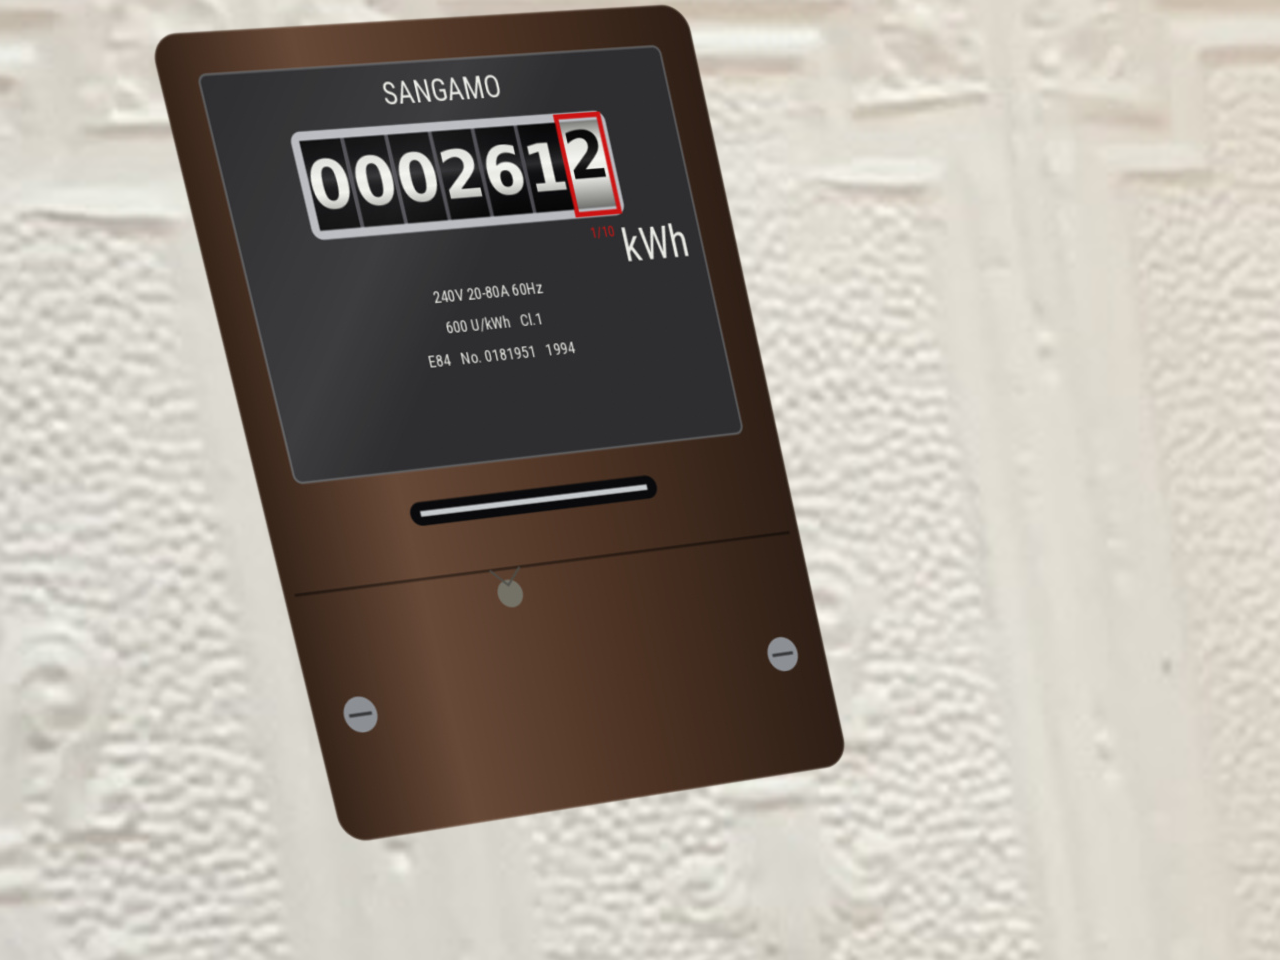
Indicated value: 261.2 (kWh)
